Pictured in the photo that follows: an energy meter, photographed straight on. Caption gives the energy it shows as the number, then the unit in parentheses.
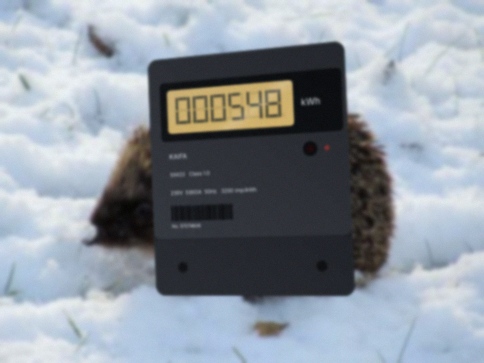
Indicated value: 548 (kWh)
